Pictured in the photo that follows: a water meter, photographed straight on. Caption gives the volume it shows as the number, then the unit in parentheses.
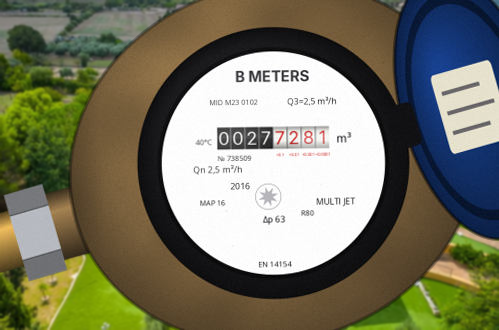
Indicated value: 27.7281 (m³)
